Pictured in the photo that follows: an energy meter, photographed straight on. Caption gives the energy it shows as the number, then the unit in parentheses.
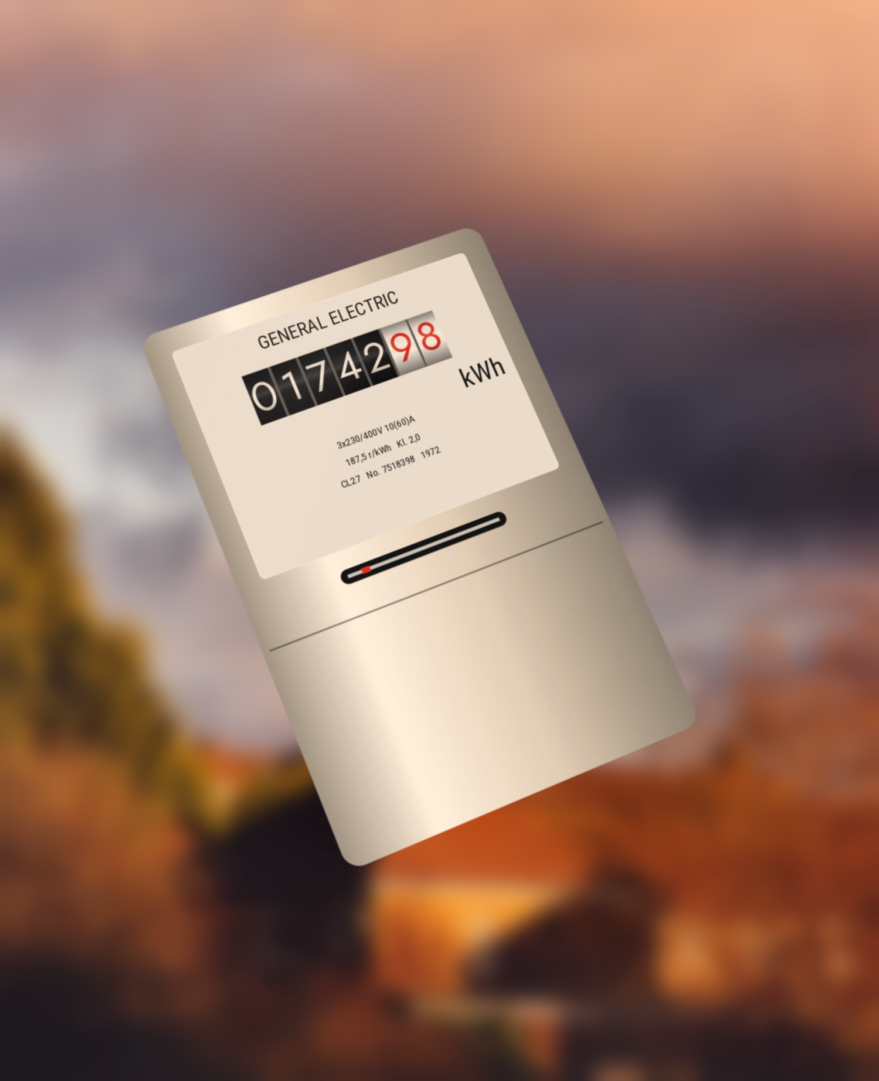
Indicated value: 1742.98 (kWh)
